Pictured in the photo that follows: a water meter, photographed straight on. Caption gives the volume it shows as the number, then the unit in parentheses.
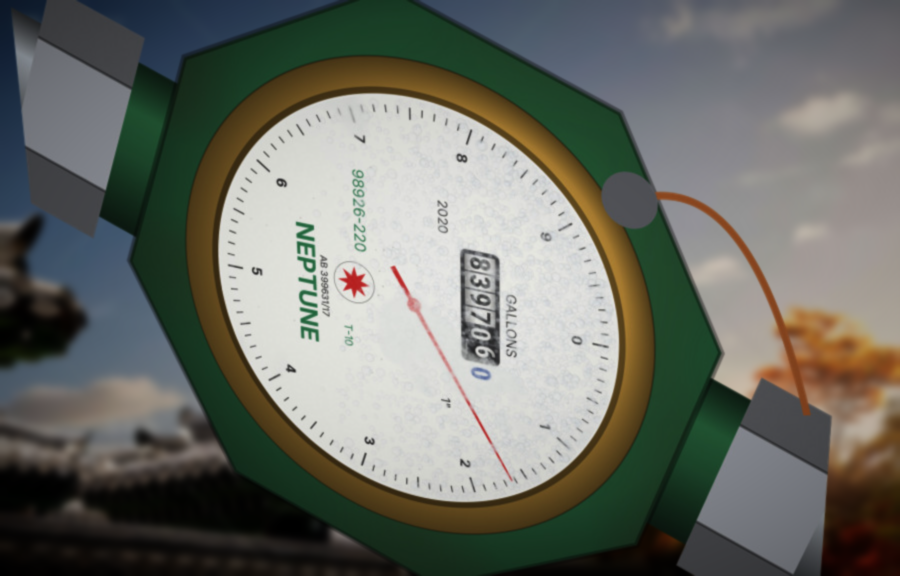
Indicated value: 8397061.6 (gal)
